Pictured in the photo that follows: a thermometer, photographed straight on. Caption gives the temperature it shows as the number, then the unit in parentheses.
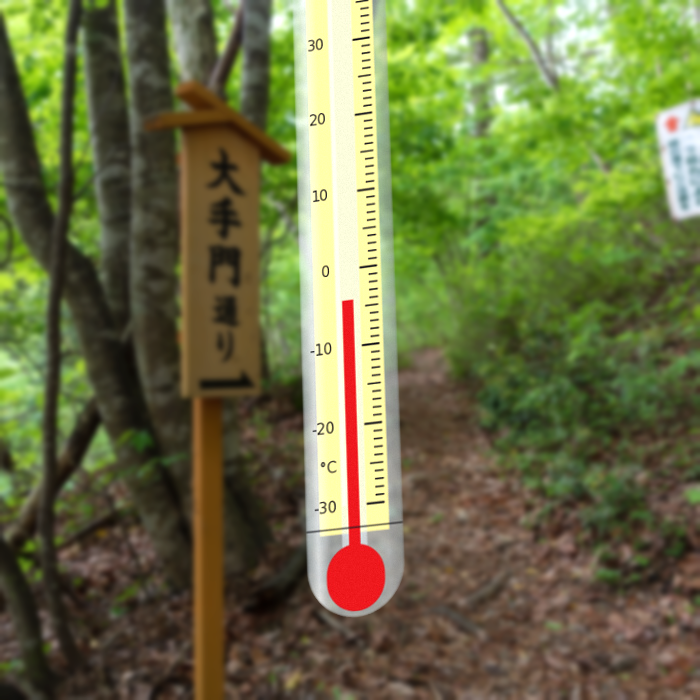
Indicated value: -4 (°C)
